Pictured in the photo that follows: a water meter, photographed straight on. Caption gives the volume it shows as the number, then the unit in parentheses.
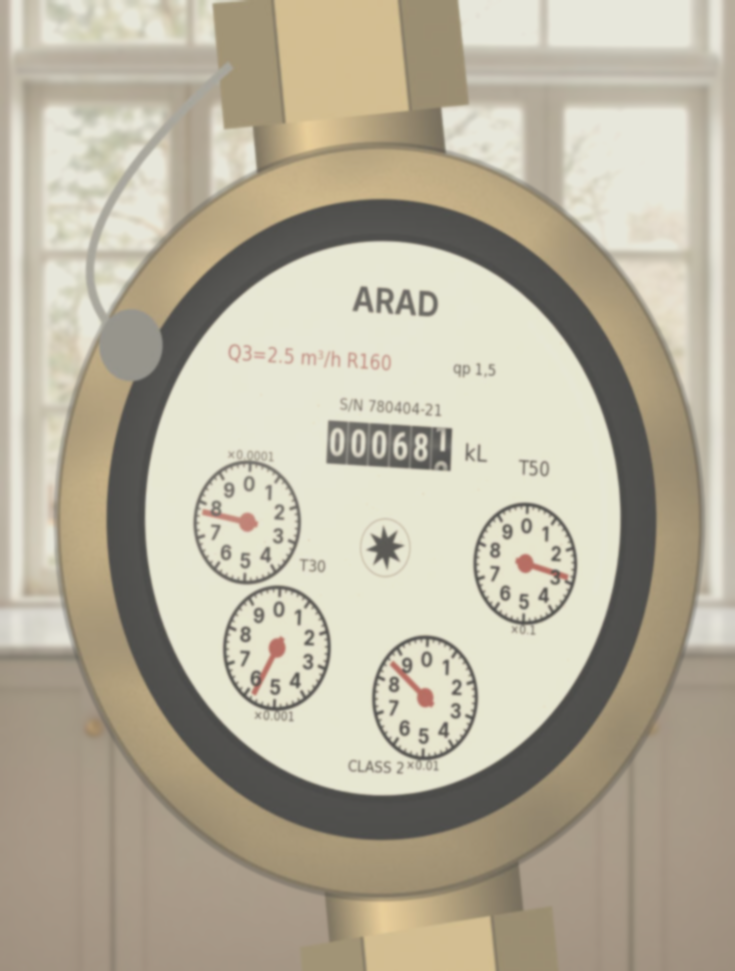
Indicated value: 681.2857 (kL)
